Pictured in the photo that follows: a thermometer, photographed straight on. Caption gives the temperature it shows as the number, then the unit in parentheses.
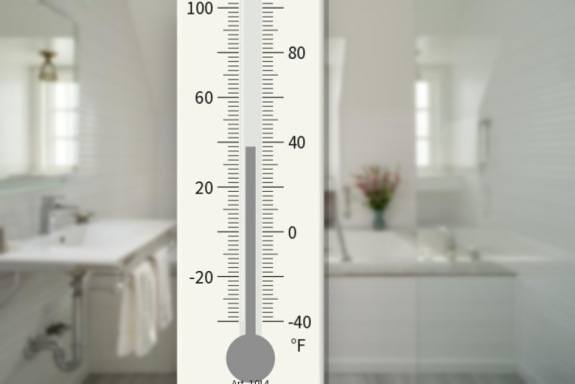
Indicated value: 38 (°F)
